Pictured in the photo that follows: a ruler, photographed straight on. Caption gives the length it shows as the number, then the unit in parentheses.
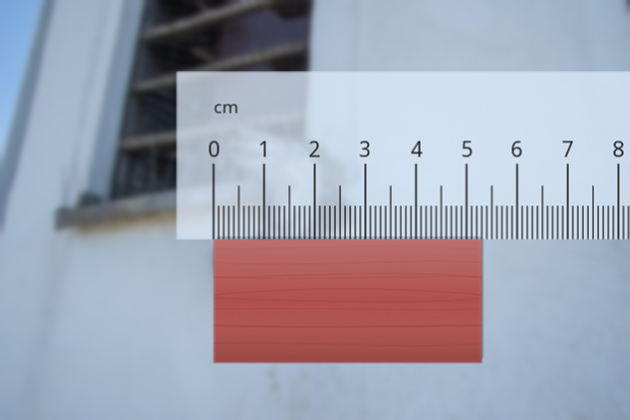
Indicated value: 5.3 (cm)
